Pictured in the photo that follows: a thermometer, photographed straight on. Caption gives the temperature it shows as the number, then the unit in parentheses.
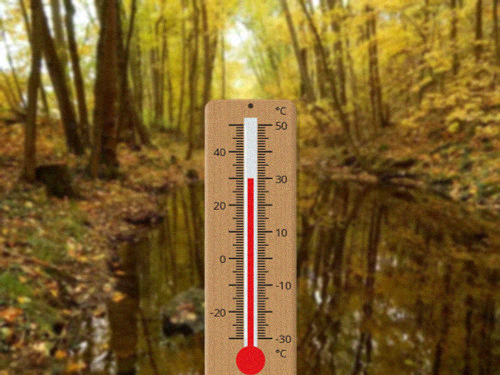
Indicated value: 30 (°C)
